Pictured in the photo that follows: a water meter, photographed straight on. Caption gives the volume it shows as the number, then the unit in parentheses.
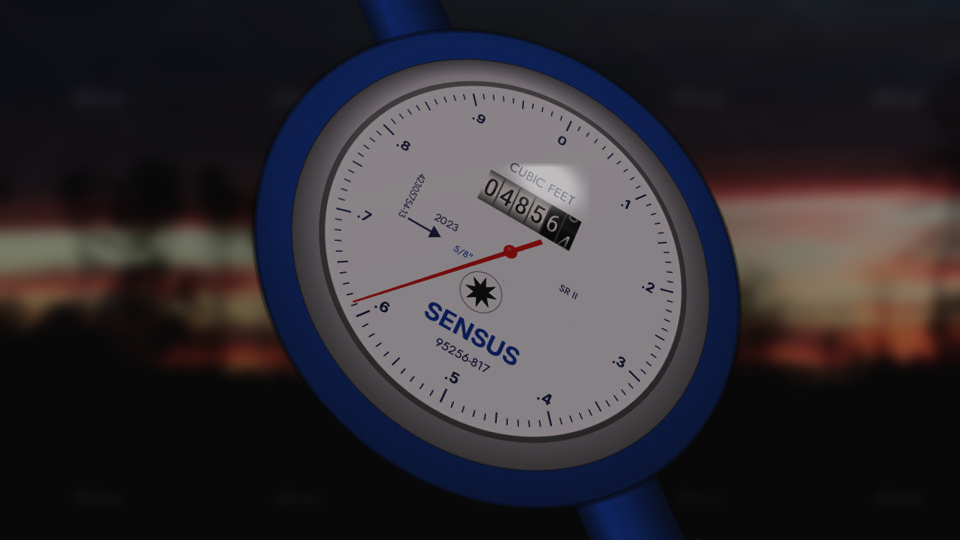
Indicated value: 48563.61 (ft³)
